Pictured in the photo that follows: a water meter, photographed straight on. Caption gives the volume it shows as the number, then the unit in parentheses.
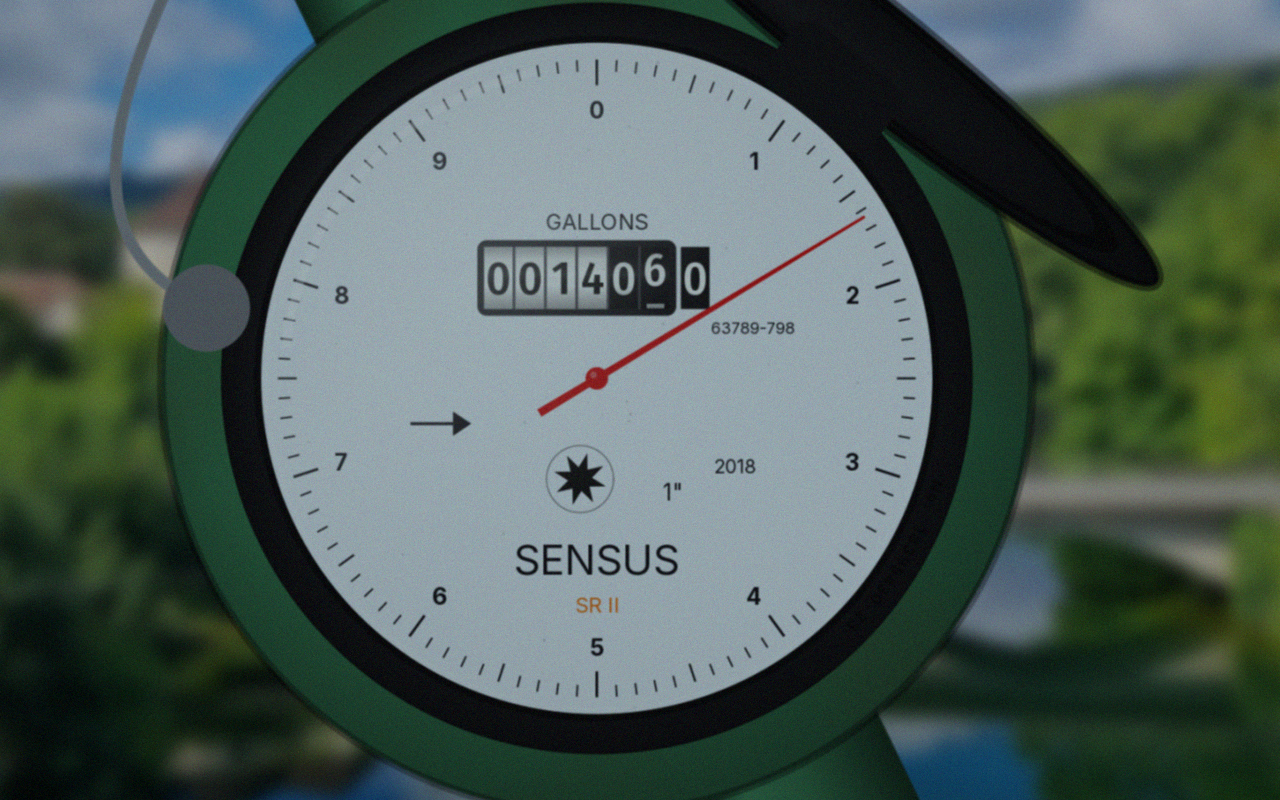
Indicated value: 14061.6 (gal)
